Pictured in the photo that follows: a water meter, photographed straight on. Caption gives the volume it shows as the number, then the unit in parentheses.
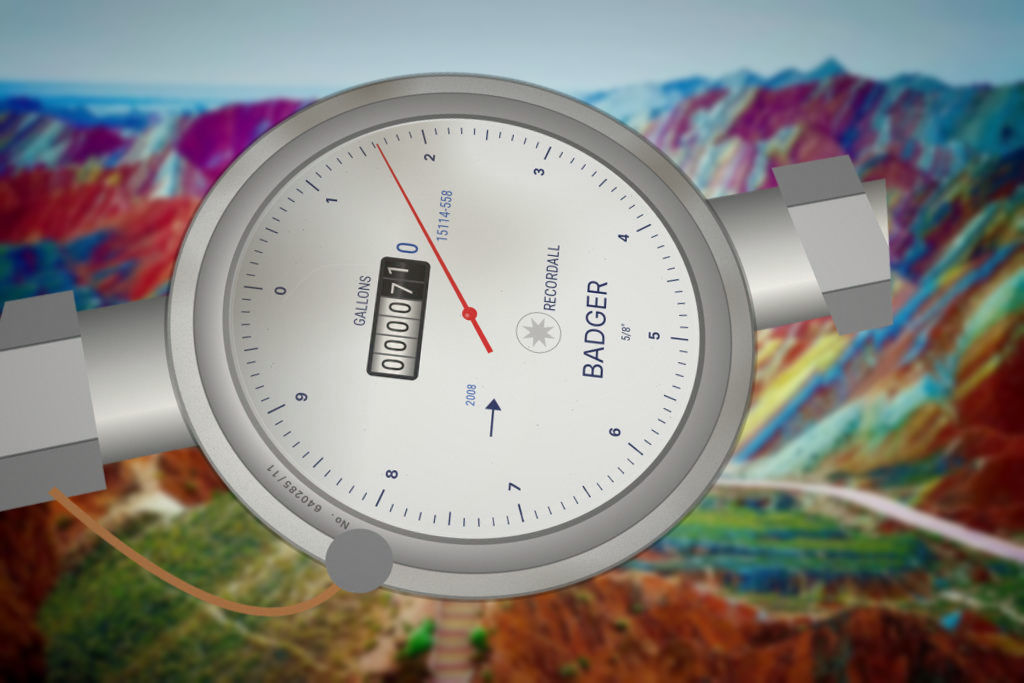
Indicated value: 711.6 (gal)
